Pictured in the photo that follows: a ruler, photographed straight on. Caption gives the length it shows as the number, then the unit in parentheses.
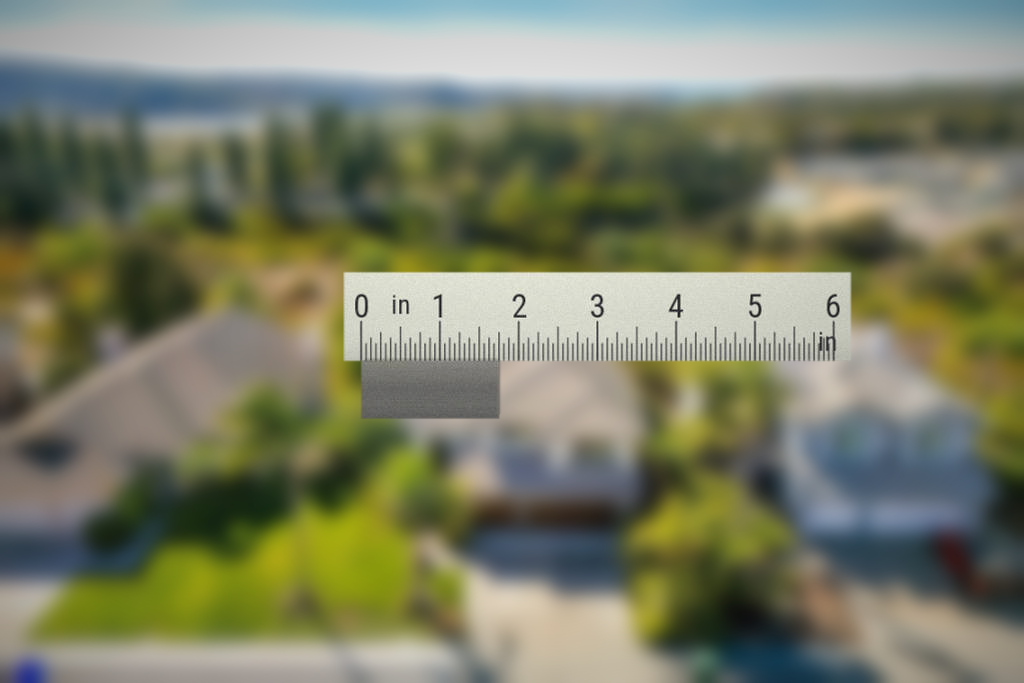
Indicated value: 1.75 (in)
